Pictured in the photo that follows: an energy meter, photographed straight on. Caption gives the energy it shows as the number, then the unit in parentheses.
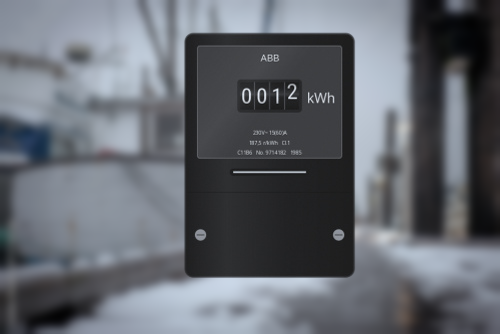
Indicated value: 12 (kWh)
